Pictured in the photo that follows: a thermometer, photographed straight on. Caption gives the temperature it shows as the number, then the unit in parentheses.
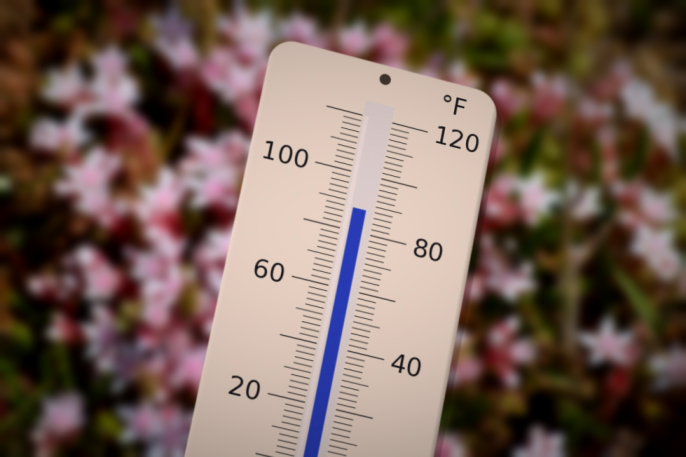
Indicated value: 88 (°F)
